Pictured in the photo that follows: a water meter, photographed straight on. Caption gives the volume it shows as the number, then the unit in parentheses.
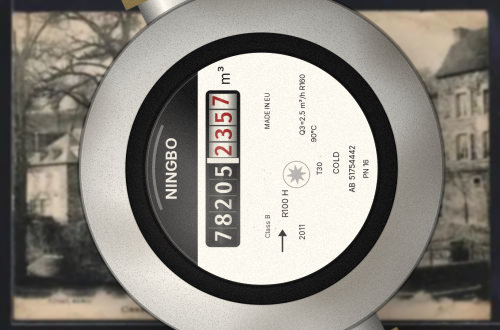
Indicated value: 78205.2357 (m³)
